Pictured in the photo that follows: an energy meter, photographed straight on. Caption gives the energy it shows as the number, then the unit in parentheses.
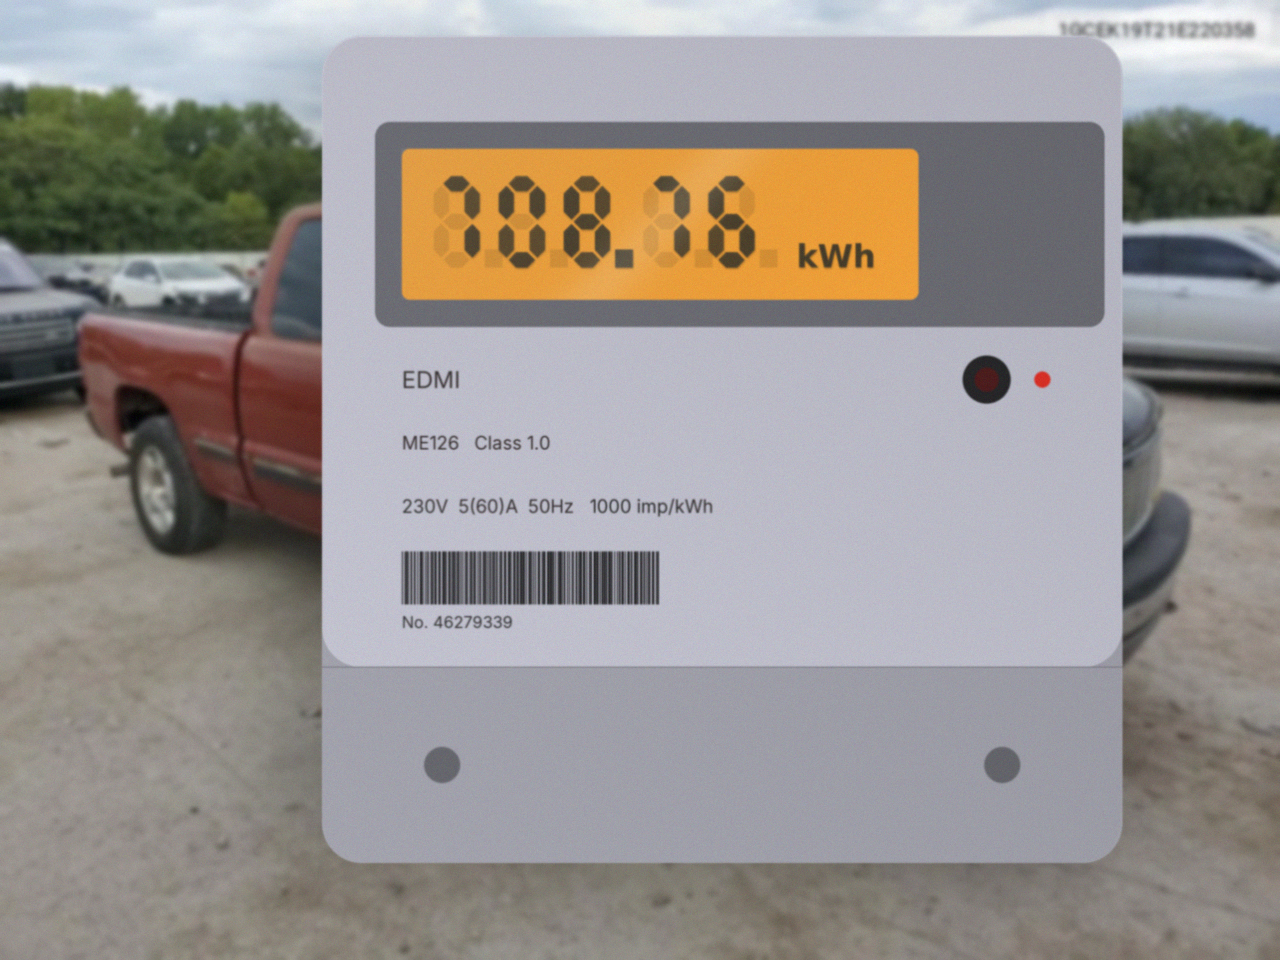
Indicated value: 708.76 (kWh)
